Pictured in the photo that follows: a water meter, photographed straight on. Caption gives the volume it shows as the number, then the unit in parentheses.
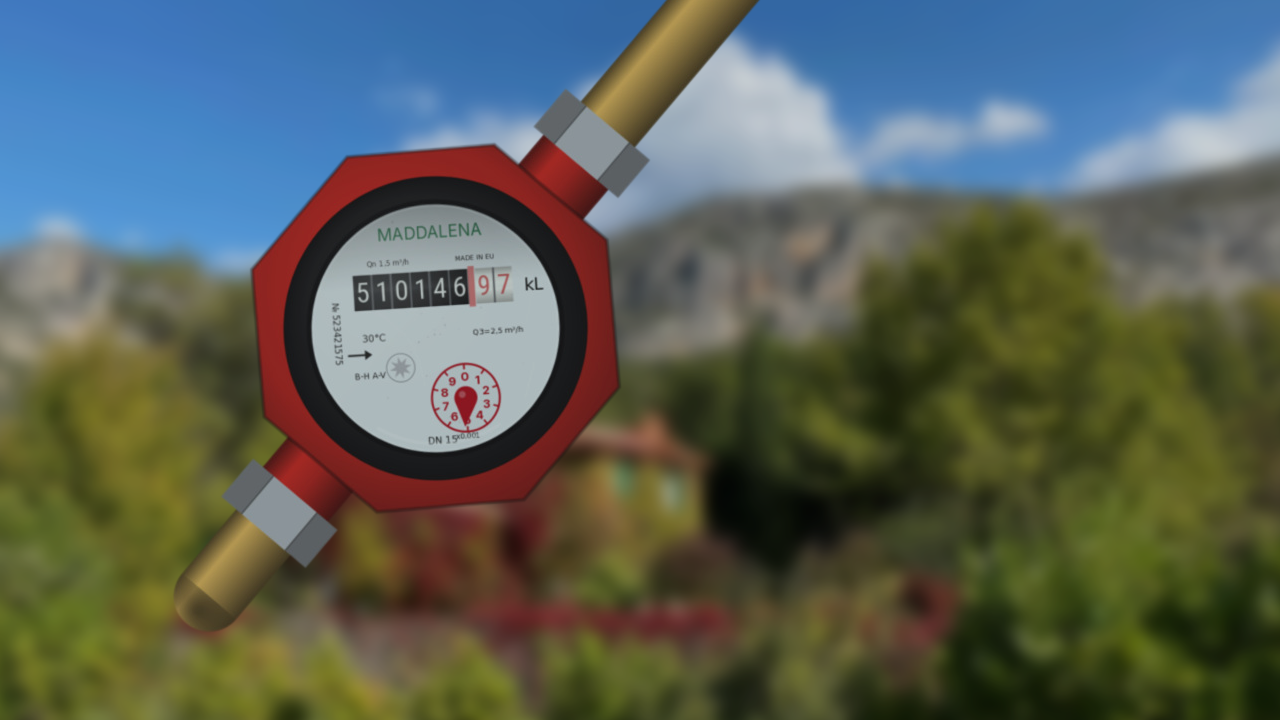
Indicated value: 510146.975 (kL)
